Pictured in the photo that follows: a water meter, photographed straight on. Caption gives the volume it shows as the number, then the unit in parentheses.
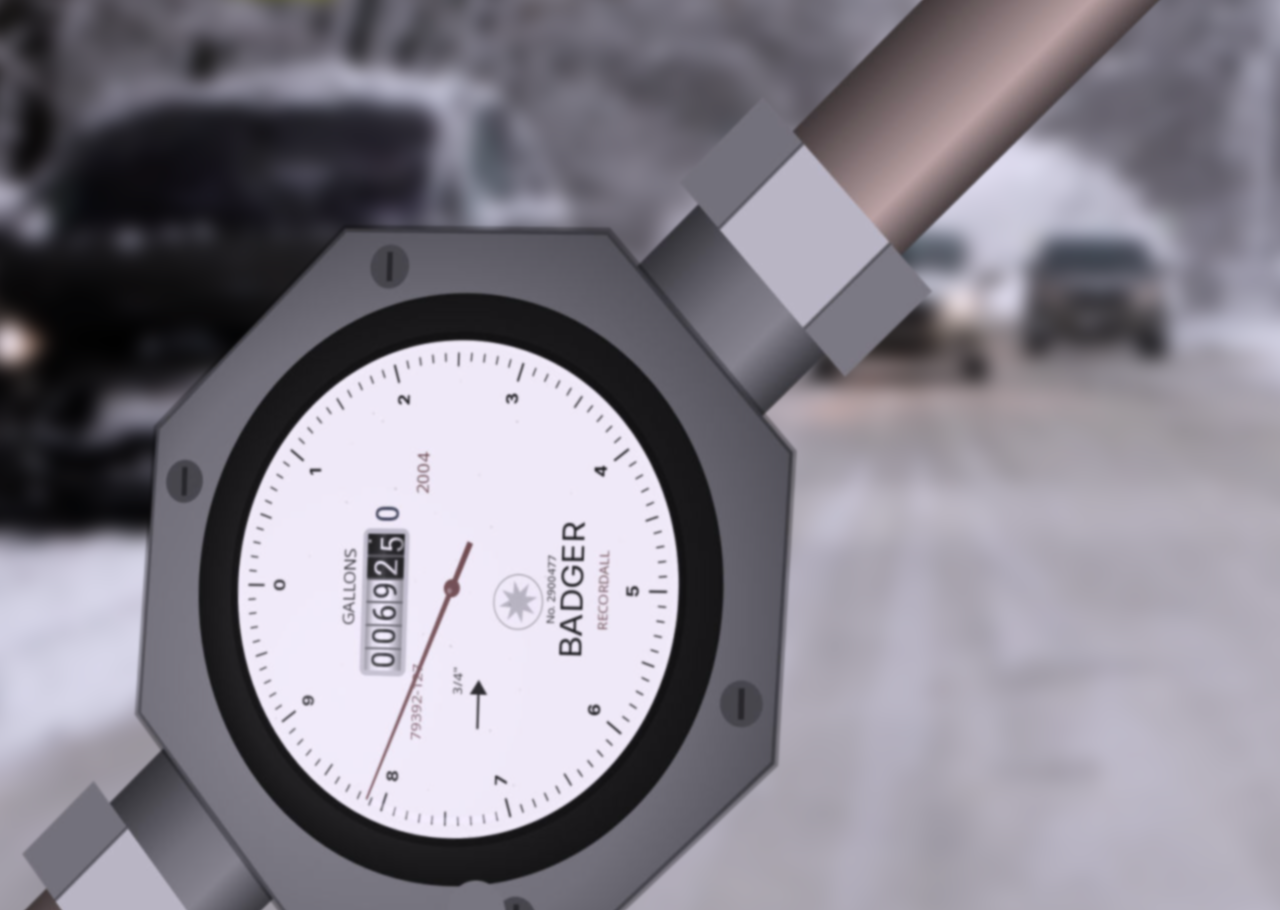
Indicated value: 69248.1 (gal)
